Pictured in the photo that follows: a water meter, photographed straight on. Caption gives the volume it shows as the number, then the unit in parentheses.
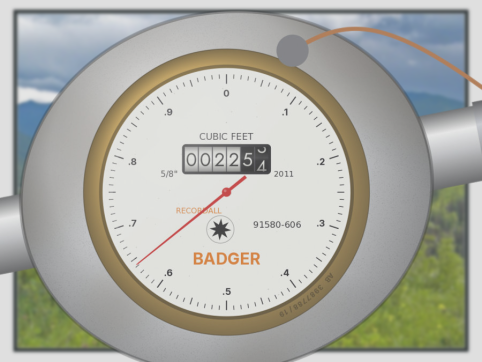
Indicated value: 2253.64 (ft³)
